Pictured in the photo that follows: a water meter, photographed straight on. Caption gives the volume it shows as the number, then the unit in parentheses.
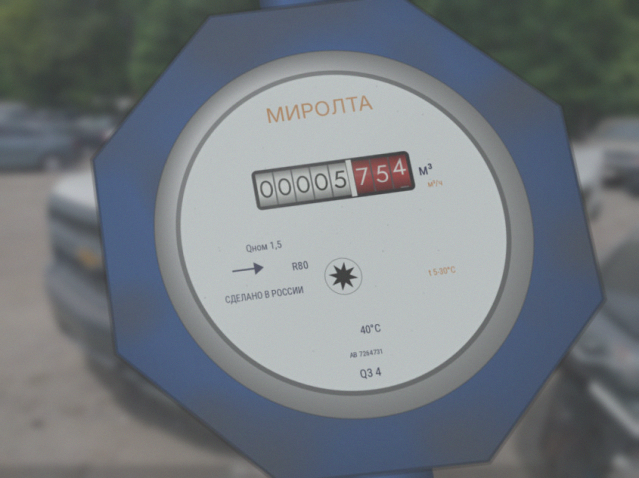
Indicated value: 5.754 (m³)
